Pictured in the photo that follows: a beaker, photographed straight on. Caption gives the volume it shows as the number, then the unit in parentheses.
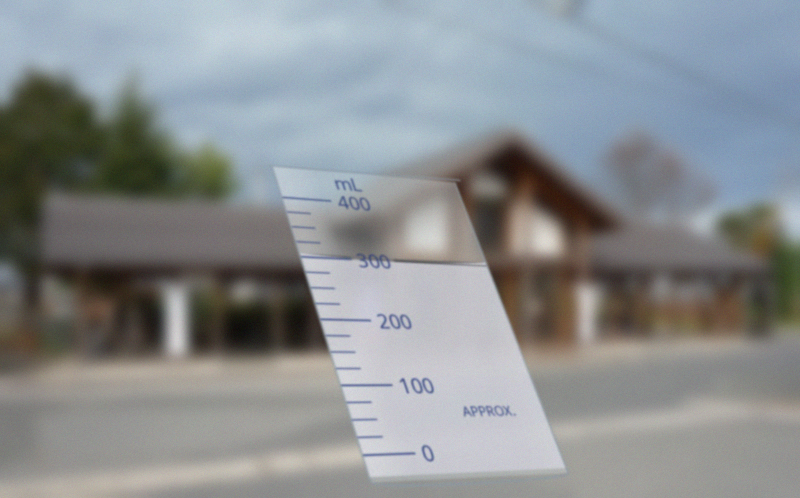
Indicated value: 300 (mL)
